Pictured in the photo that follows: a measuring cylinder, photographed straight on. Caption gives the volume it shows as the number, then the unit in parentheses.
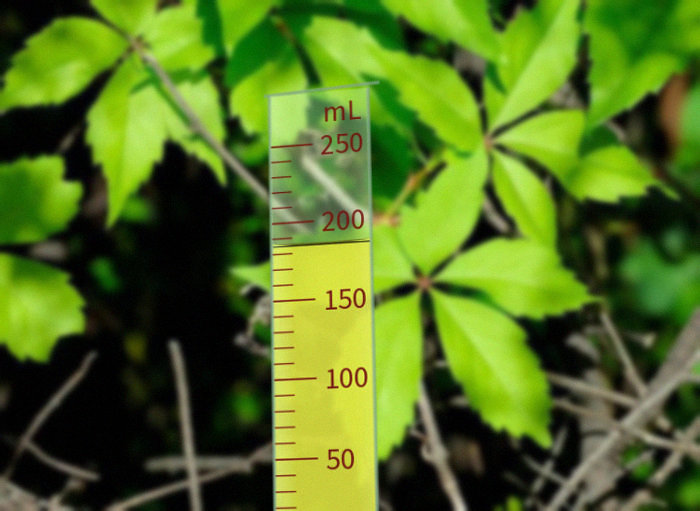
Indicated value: 185 (mL)
